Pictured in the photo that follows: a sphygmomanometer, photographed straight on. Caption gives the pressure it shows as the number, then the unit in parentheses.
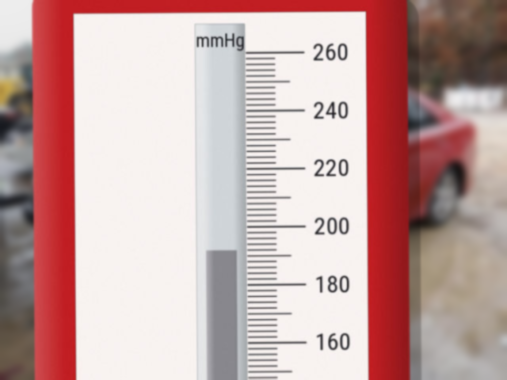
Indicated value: 192 (mmHg)
